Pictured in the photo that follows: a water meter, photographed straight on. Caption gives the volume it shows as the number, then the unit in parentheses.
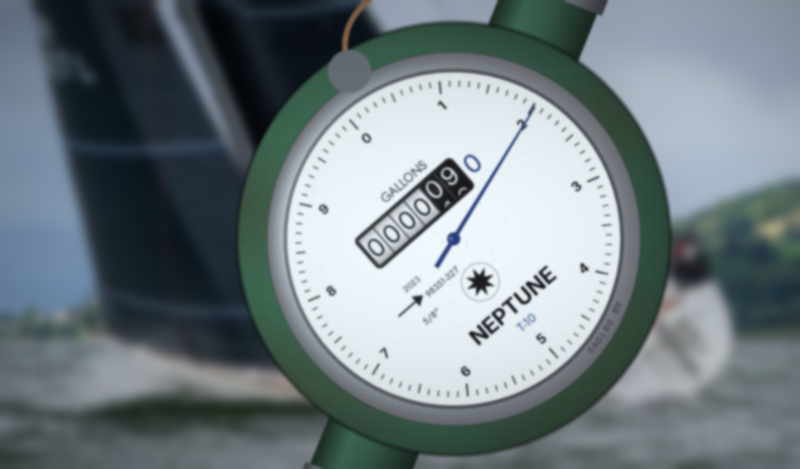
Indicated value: 92.0 (gal)
